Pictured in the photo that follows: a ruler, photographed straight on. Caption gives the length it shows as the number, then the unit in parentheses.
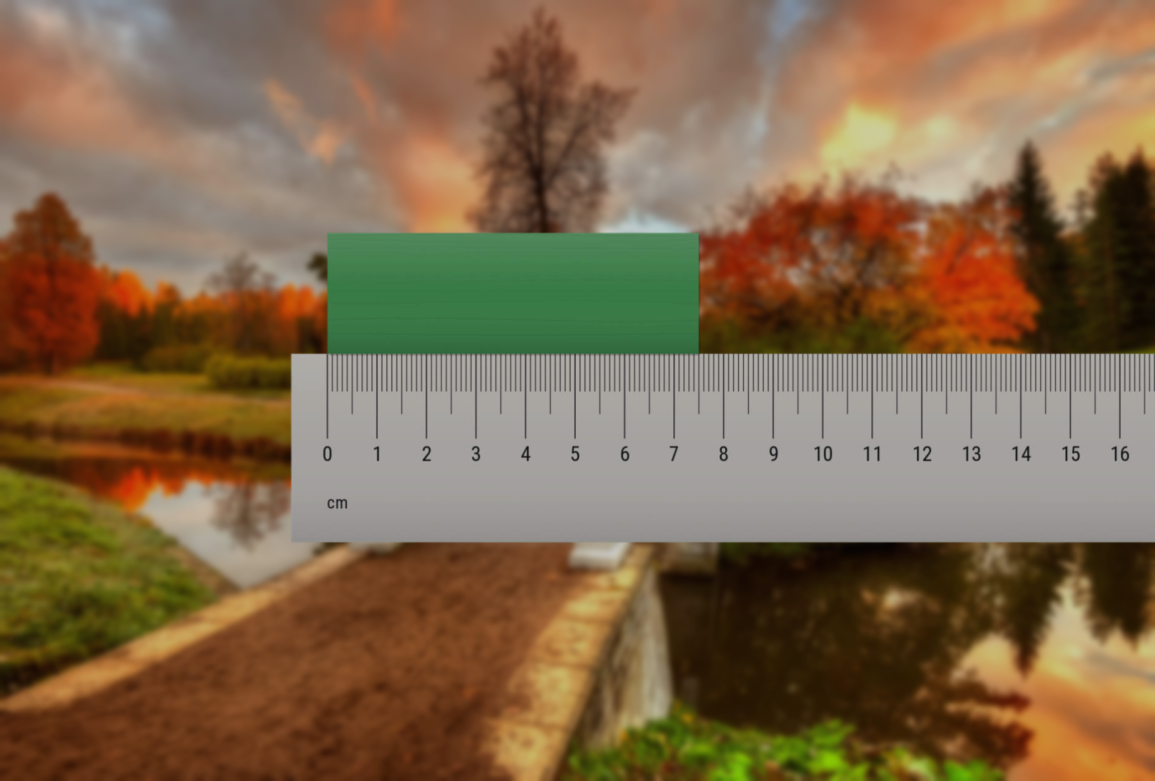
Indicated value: 7.5 (cm)
